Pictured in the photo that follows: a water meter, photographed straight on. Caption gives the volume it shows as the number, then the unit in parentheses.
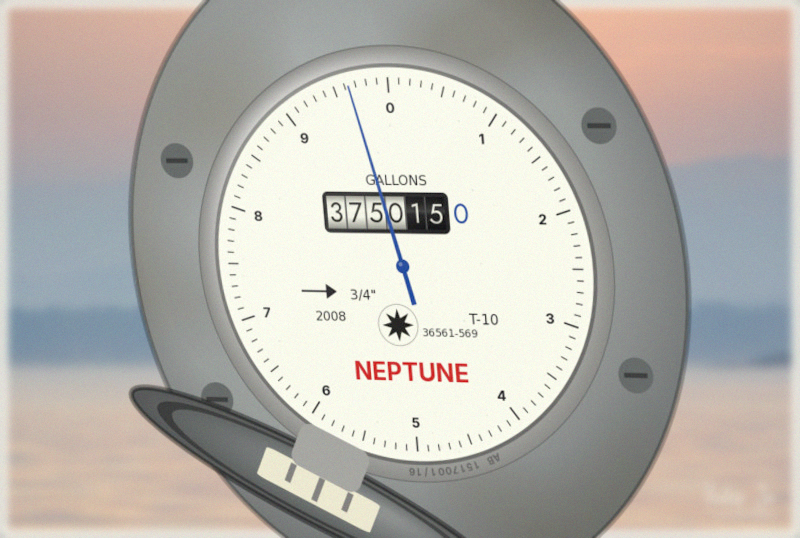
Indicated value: 3750149.6 (gal)
